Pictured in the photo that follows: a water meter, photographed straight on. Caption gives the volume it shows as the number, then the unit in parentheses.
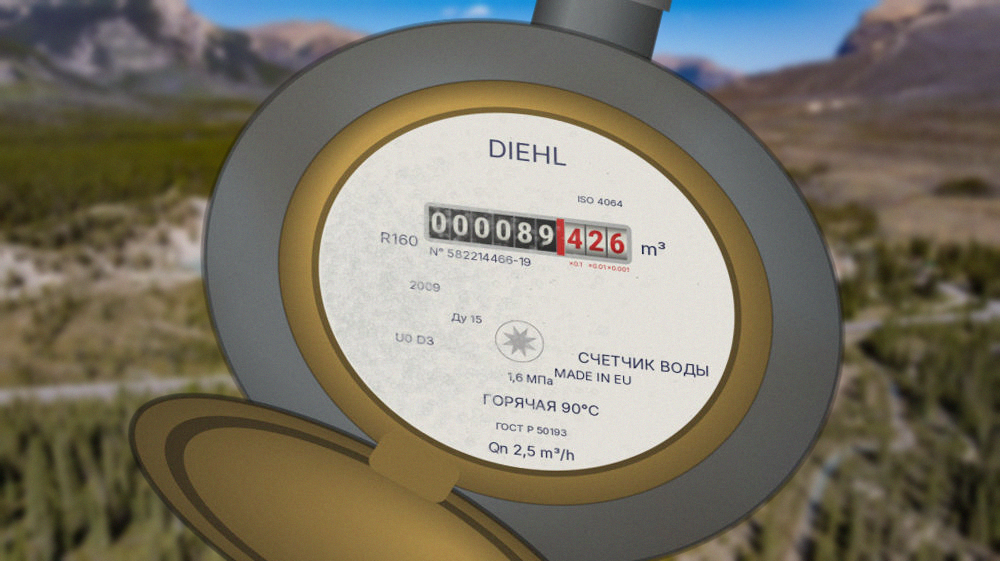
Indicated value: 89.426 (m³)
